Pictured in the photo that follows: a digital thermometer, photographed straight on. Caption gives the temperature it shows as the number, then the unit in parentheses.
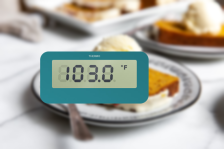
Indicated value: 103.0 (°F)
